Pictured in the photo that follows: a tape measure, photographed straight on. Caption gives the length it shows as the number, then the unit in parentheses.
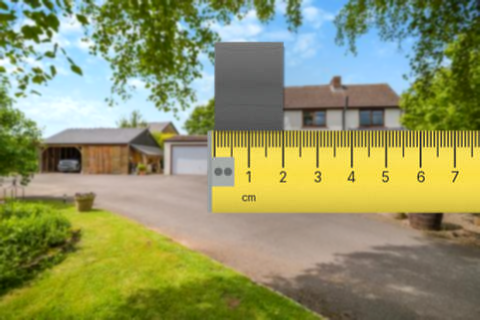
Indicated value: 2 (cm)
